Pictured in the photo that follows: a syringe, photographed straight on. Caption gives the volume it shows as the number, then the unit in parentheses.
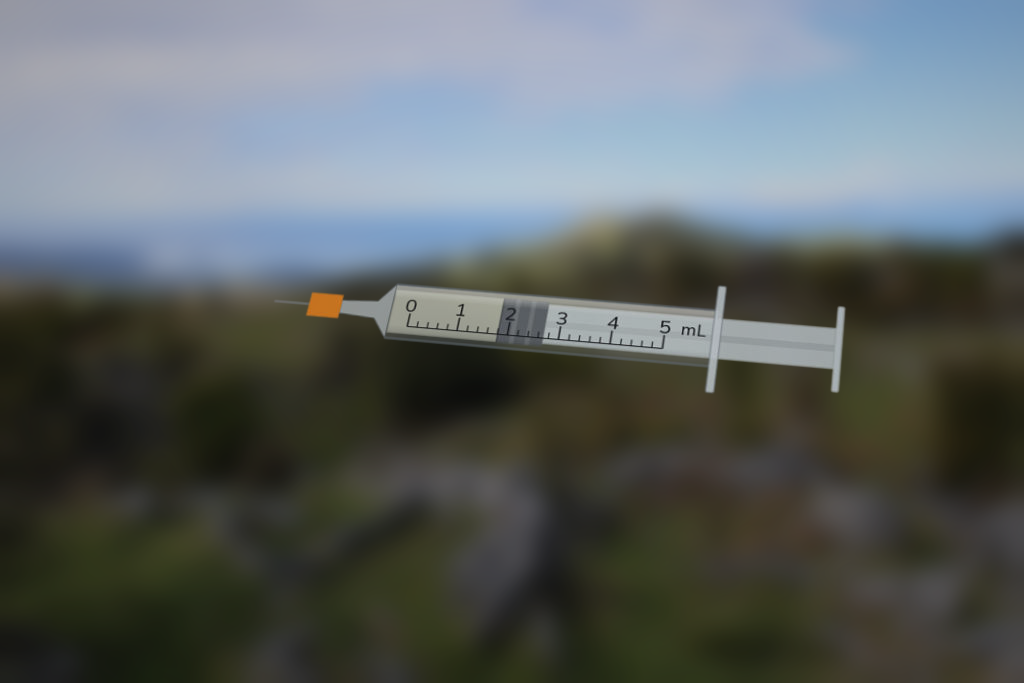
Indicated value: 1.8 (mL)
